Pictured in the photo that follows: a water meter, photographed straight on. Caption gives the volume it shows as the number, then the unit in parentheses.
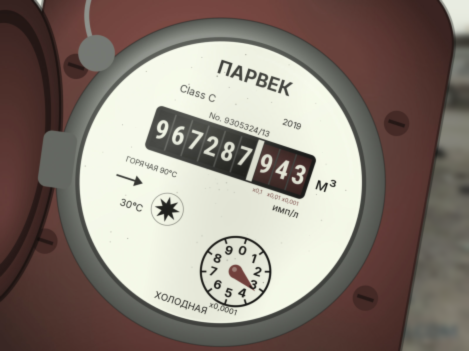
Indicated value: 967287.9433 (m³)
